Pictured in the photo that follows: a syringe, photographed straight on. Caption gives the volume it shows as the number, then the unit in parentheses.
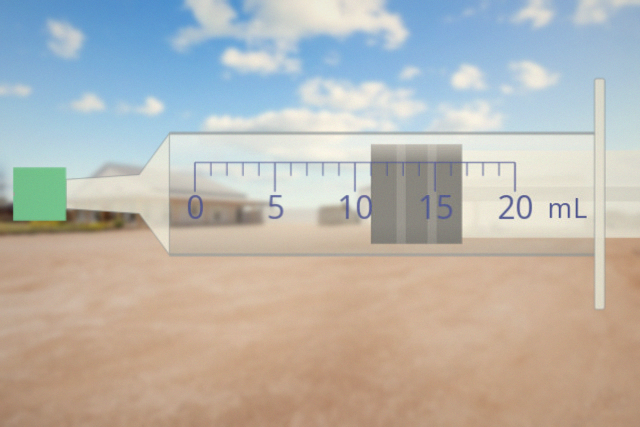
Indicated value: 11 (mL)
